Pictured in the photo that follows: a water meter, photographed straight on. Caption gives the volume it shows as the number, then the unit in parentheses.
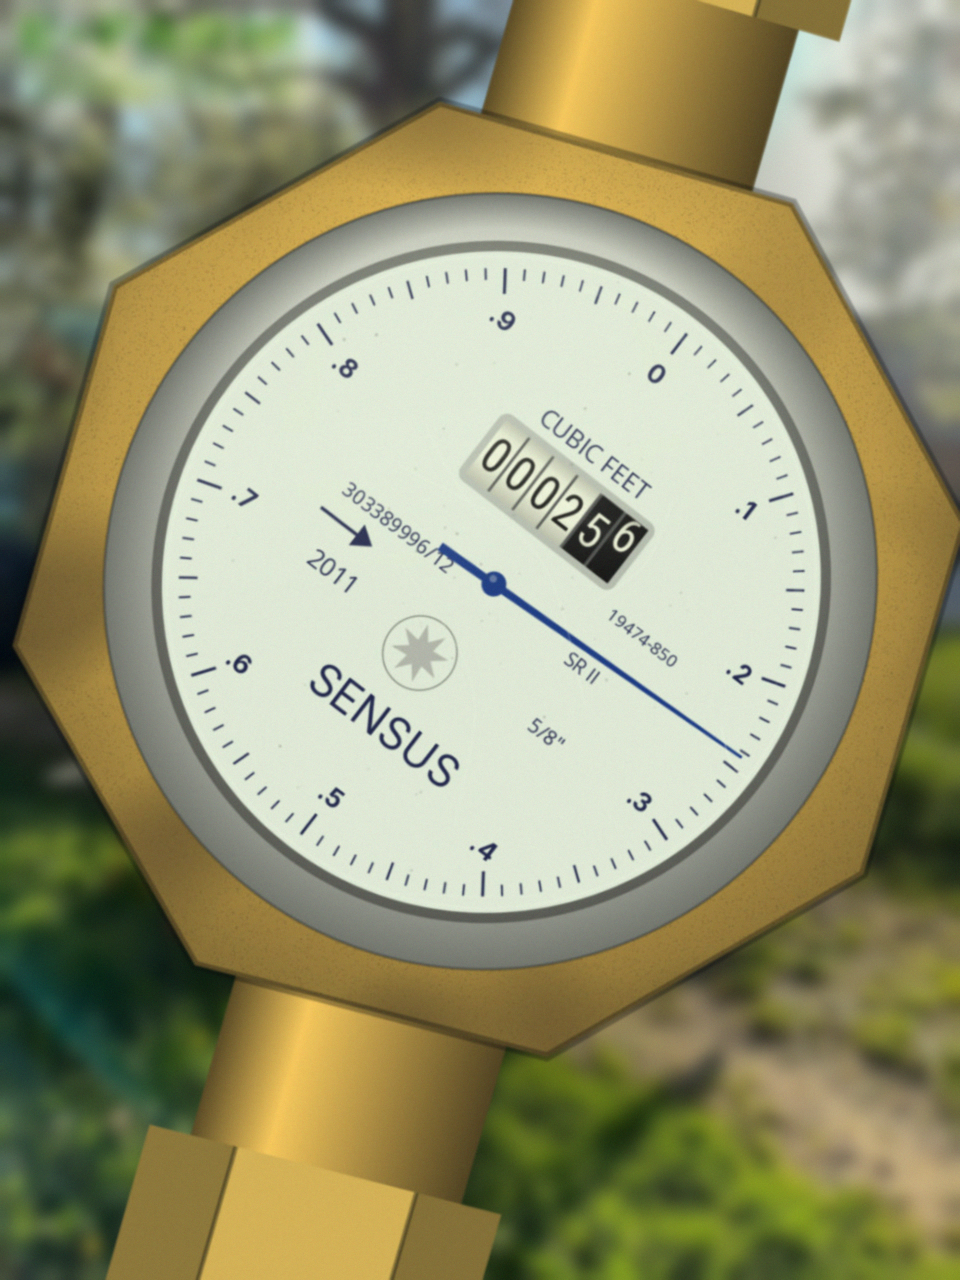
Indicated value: 256.24 (ft³)
